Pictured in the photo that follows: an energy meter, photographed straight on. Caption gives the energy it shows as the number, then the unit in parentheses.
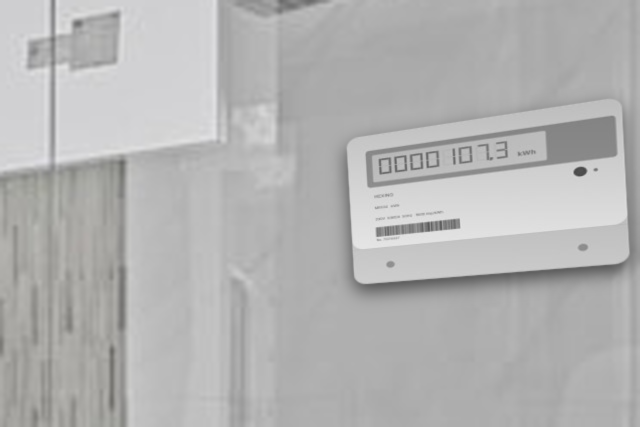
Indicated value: 107.3 (kWh)
